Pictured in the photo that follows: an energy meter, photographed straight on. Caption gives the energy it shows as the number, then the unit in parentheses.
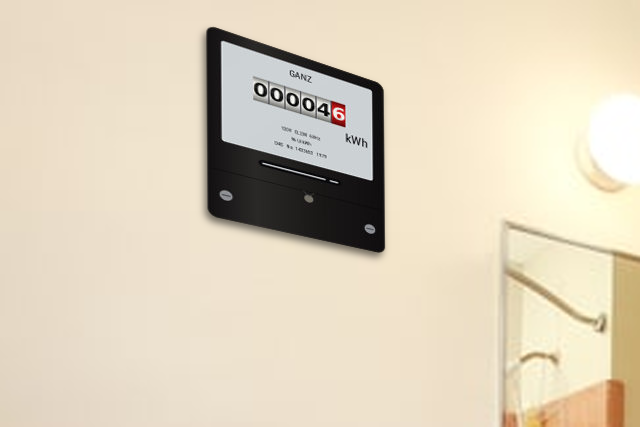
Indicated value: 4.6 (kWh)
